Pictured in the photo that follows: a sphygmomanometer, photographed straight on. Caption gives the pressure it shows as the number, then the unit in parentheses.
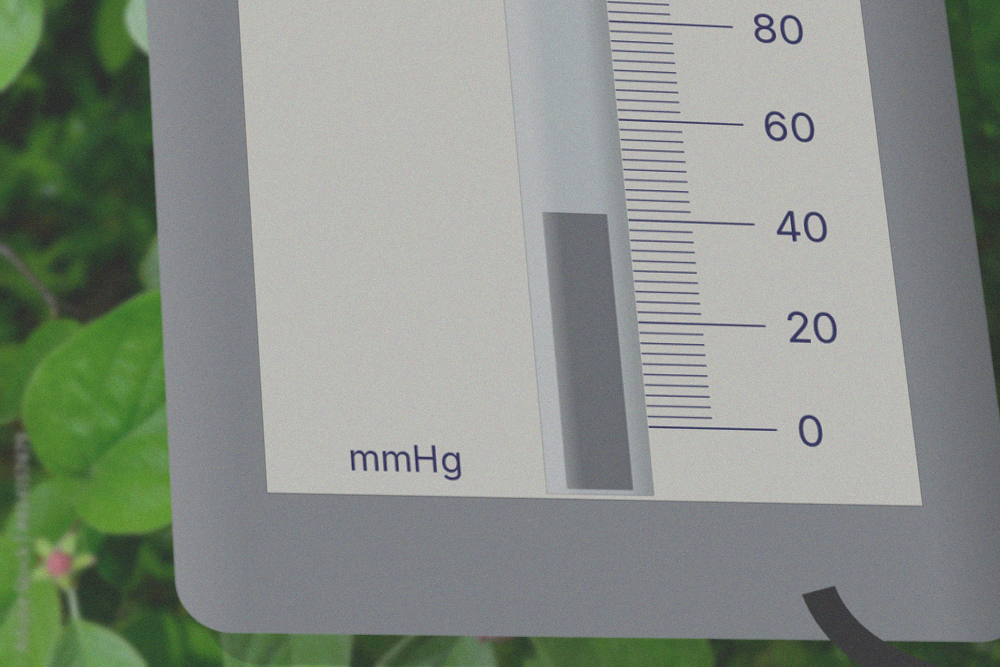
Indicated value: 41 (mmHg)
